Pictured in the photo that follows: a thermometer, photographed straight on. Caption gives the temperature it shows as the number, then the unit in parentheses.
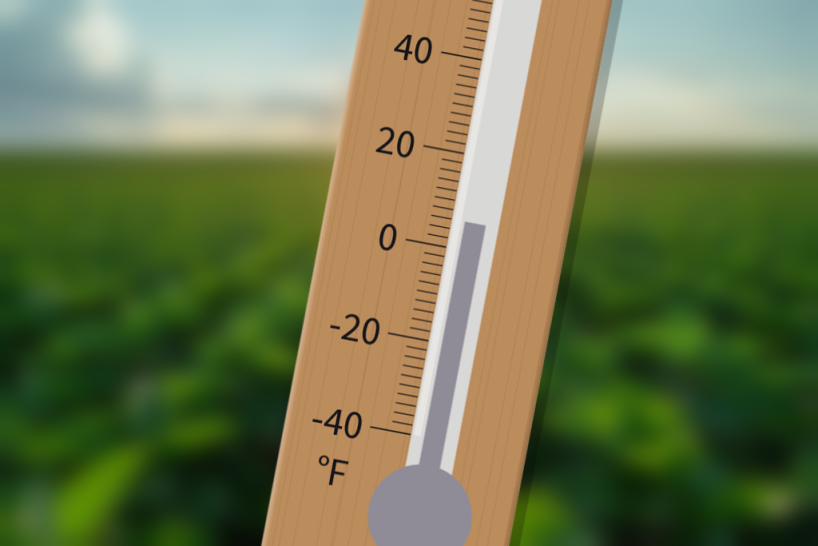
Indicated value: 6 (°F)
